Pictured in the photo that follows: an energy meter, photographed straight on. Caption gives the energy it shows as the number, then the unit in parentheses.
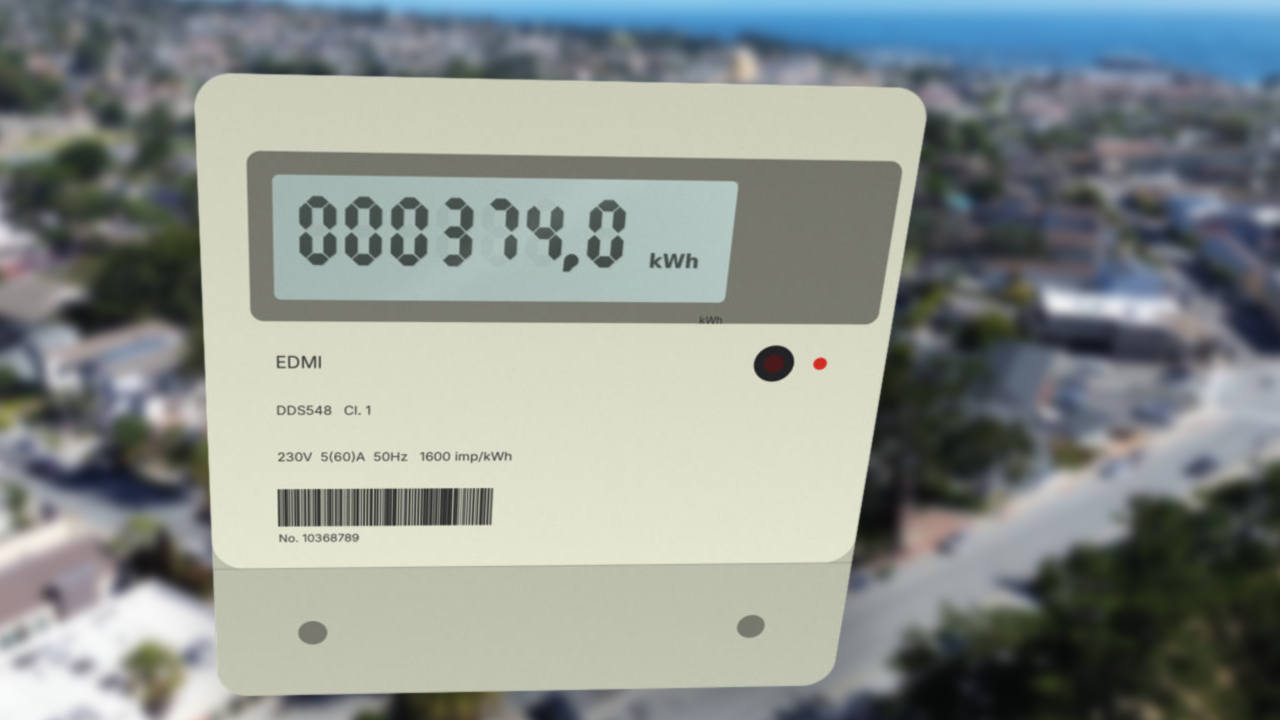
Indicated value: 374.0 (kWh)
